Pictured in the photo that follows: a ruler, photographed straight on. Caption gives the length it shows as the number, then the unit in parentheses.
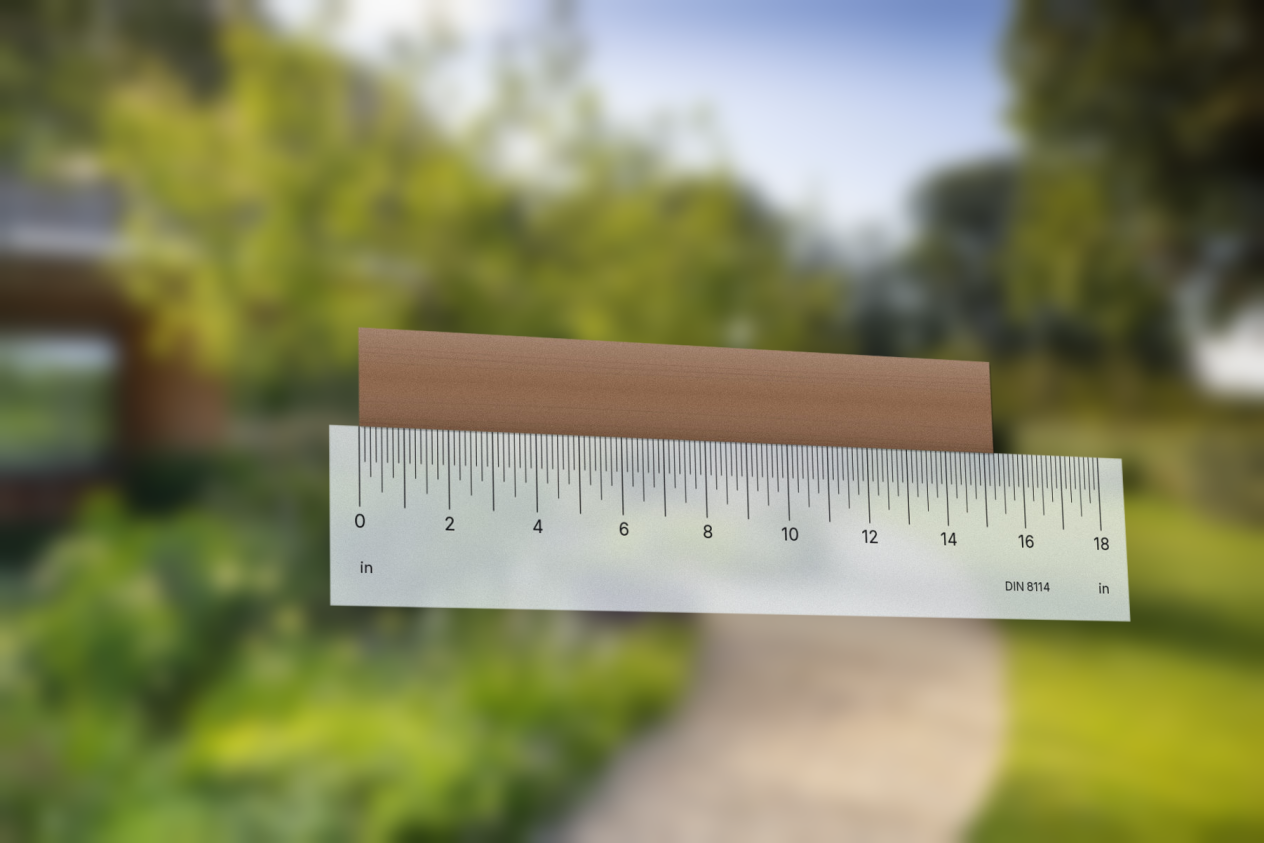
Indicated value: 15.25 (in)
